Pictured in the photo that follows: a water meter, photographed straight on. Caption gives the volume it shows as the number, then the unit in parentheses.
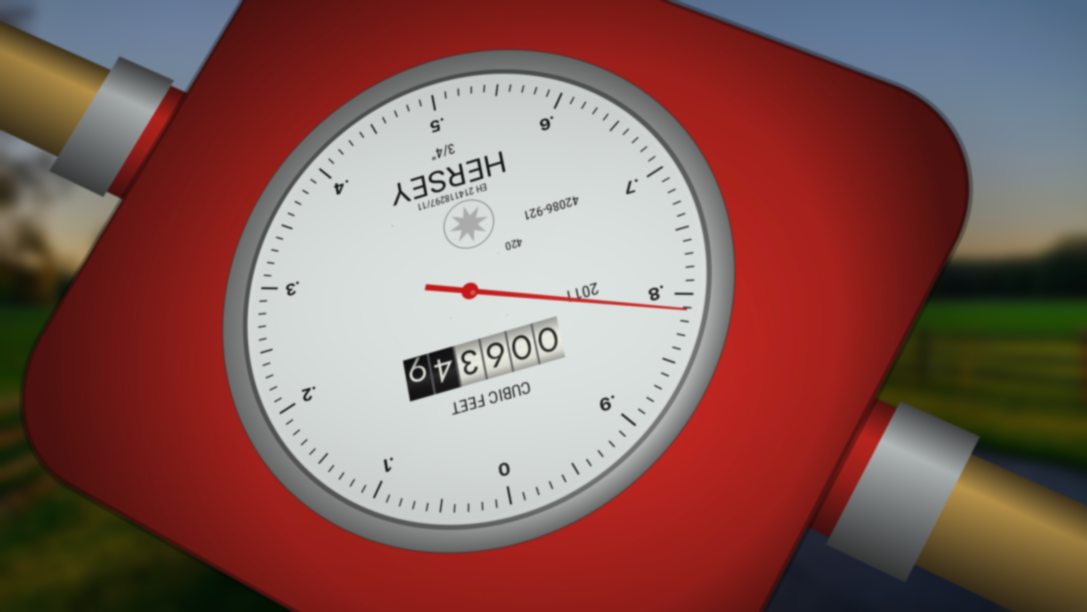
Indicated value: 6348.81 (ft³)
